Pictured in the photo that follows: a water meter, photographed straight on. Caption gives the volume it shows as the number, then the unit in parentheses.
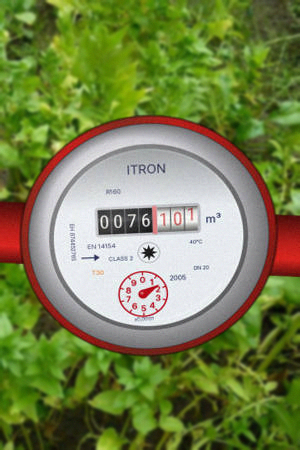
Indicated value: 76.1011 (m³)
